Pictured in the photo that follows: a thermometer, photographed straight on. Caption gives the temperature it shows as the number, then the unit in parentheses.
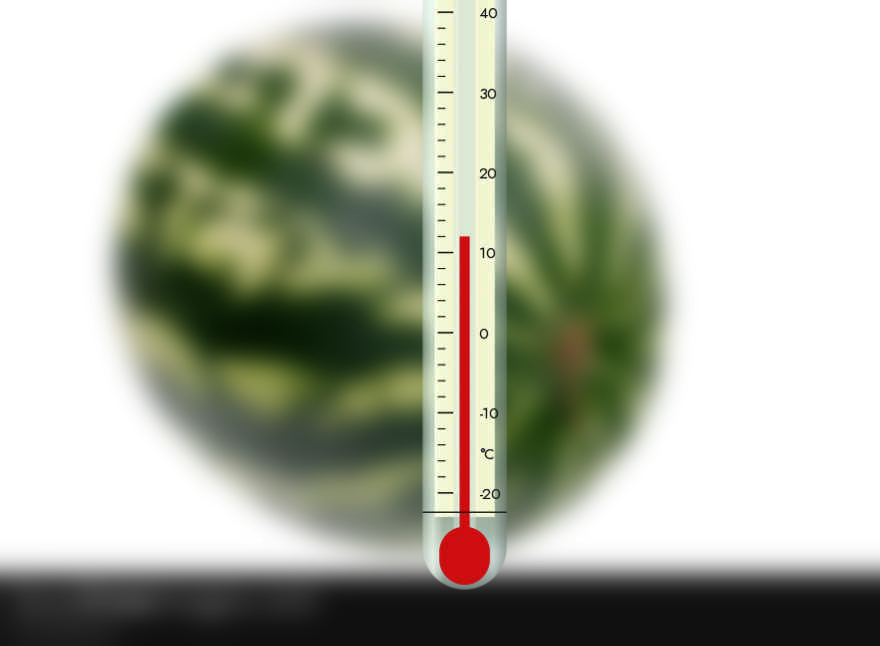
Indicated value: 12 (°C)
